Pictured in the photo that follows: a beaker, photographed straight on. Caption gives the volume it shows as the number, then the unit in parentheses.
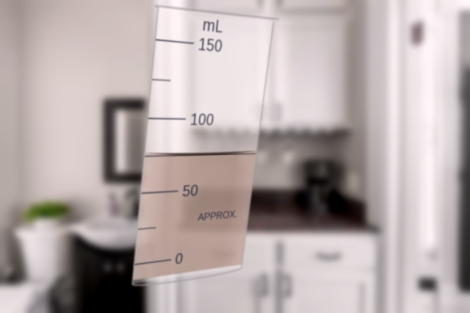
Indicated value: 75 (mL)
